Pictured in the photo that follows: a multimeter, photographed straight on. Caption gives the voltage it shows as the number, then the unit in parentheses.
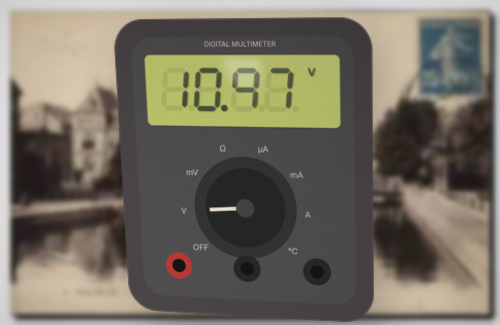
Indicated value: 10.97 (V)
